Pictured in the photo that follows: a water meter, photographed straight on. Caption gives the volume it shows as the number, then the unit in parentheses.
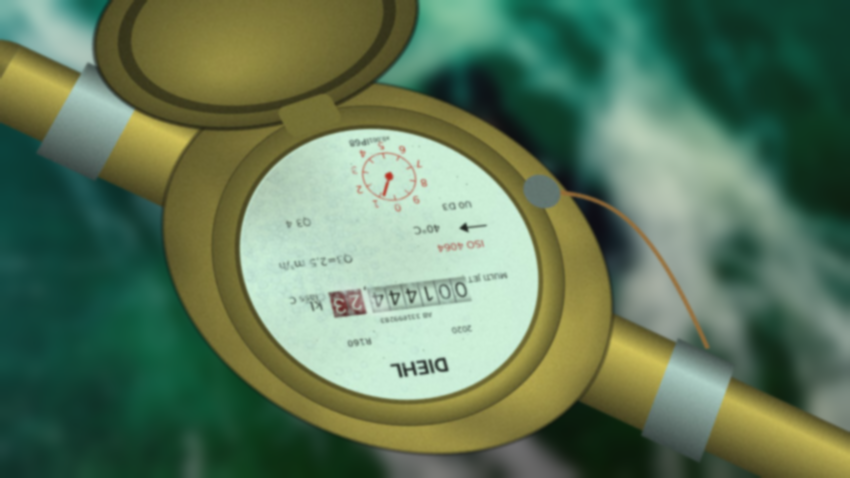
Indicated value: 1444.230 (kL)
